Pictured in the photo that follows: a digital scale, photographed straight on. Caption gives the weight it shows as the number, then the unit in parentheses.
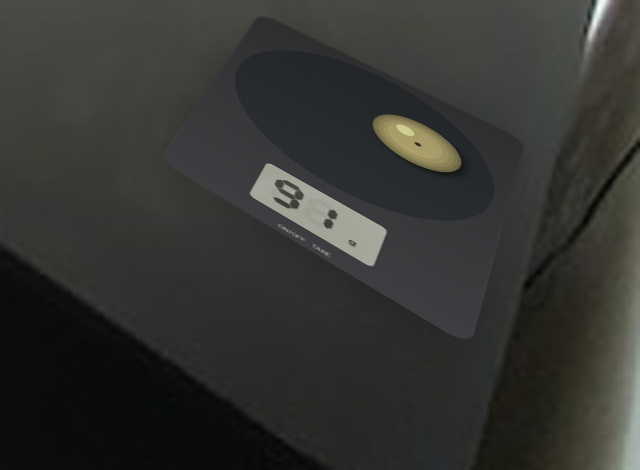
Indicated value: 91 (g)
